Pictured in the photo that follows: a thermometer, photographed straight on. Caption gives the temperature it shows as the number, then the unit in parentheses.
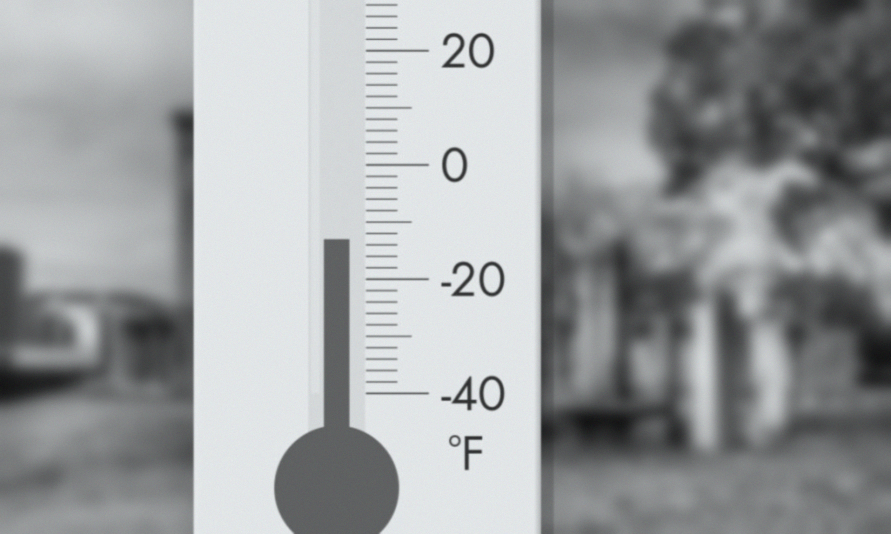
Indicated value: -13 (°F)
